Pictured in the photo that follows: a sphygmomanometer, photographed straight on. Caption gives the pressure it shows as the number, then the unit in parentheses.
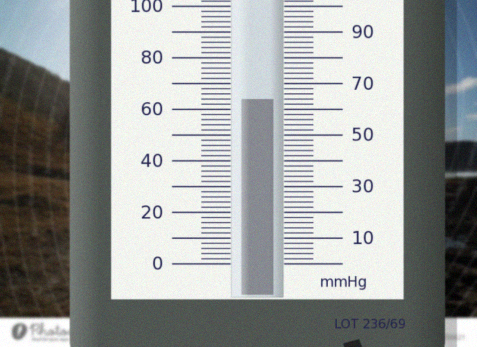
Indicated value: 64 (mmHg)
